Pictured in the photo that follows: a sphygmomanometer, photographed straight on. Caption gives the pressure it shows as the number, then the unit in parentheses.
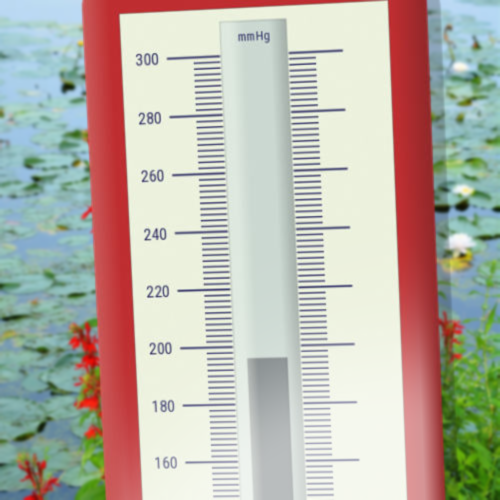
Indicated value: 196 (mmHg)
